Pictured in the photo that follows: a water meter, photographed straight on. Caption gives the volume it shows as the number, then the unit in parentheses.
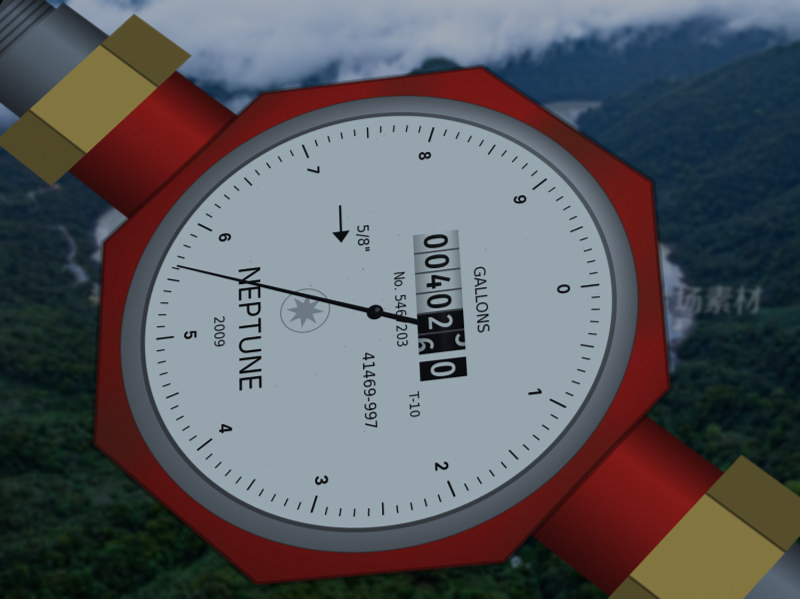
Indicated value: 40255.6 (gal)
